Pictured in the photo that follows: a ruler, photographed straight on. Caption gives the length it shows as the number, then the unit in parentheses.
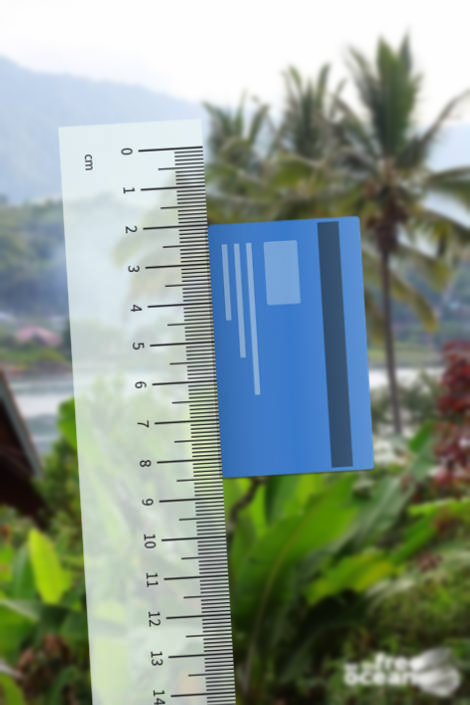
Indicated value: 6.5 (cm)
